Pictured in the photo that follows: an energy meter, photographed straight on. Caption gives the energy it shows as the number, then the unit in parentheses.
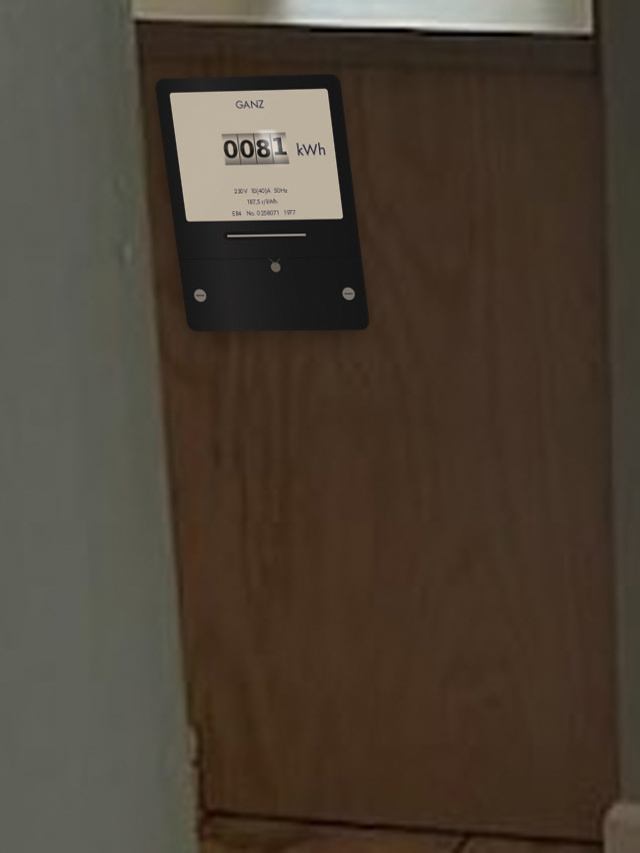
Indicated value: 81 (kWh)
